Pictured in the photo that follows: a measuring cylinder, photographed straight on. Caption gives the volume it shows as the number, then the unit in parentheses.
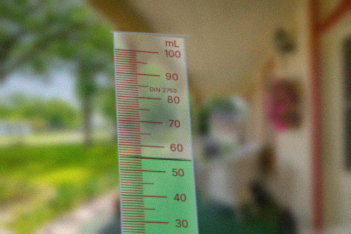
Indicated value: 55 (mL)
